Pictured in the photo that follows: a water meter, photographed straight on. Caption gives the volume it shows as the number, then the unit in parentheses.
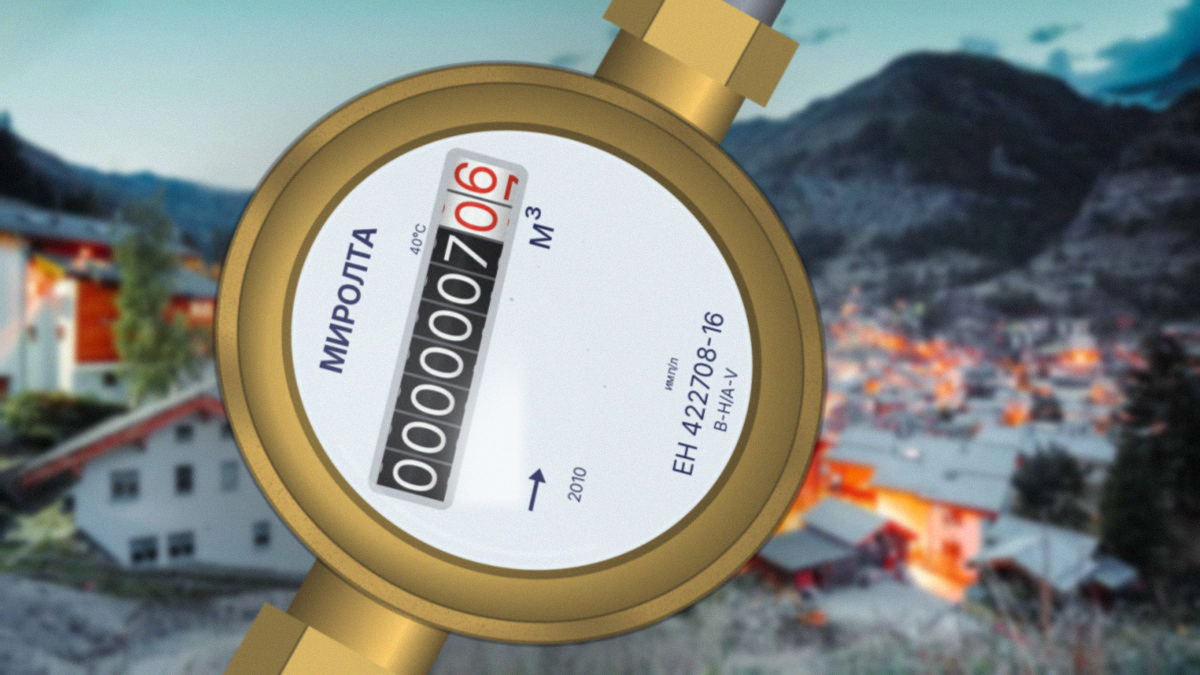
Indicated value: 7.06 (m³)
